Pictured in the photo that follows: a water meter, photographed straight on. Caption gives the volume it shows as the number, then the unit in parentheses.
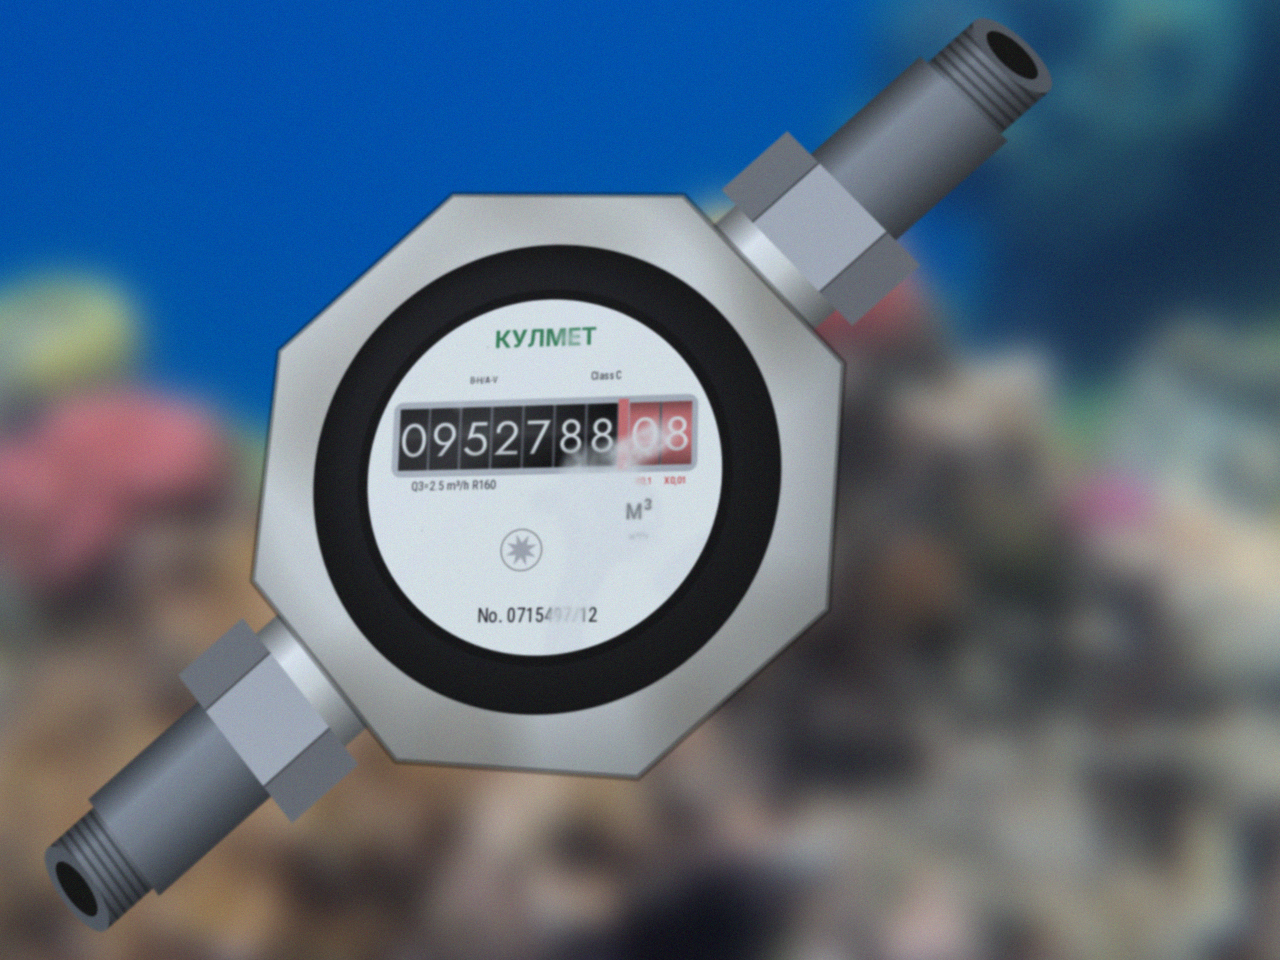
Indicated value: 952788.08 (m³)
